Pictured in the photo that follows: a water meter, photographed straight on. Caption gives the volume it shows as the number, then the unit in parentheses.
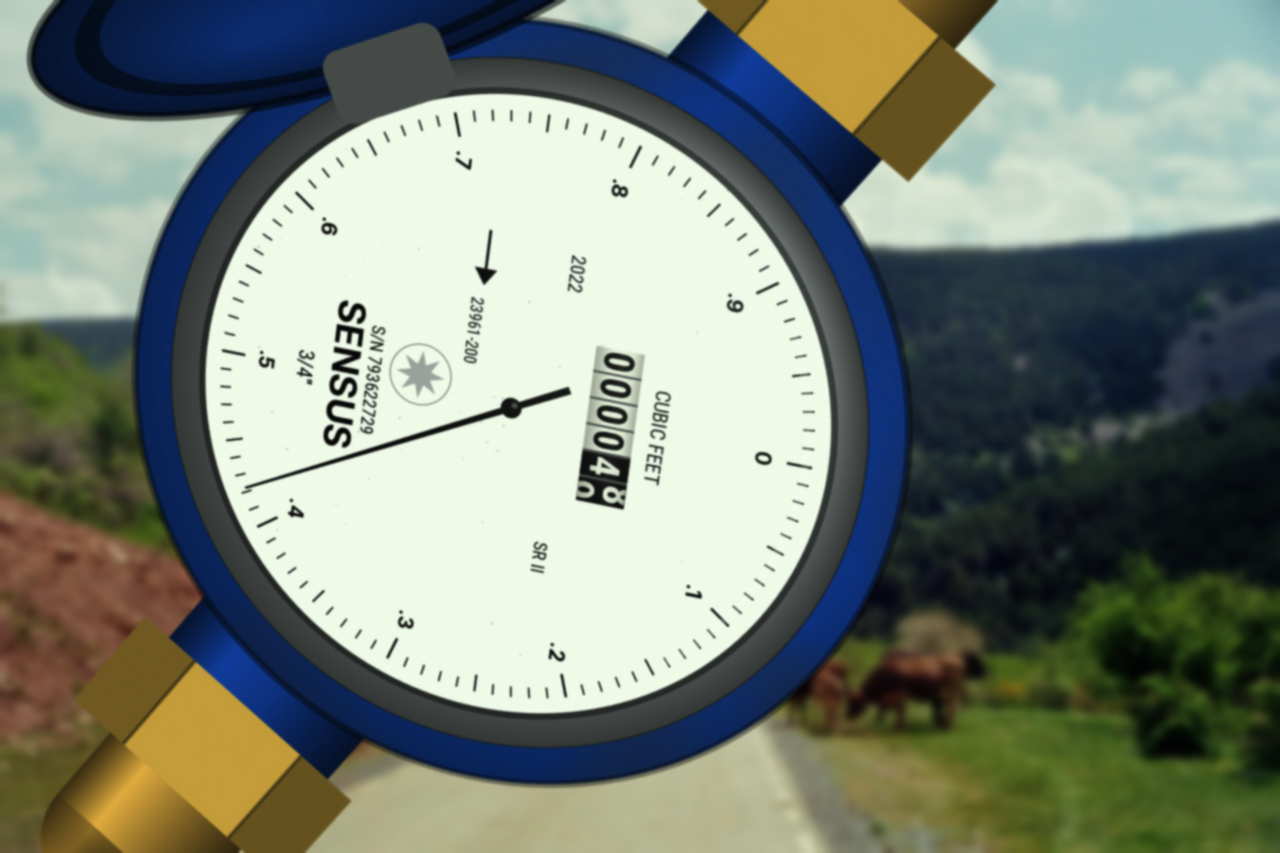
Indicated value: 48.42 (ft³)
